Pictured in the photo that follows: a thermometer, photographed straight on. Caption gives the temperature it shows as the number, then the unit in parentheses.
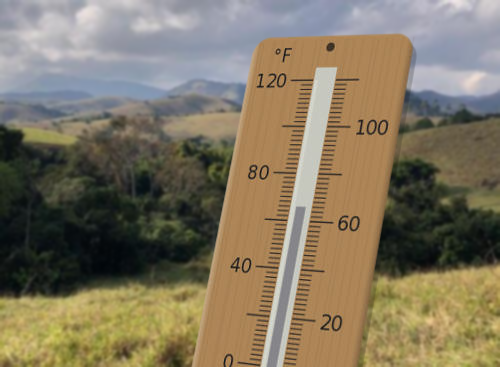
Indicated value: 66 (°F)
